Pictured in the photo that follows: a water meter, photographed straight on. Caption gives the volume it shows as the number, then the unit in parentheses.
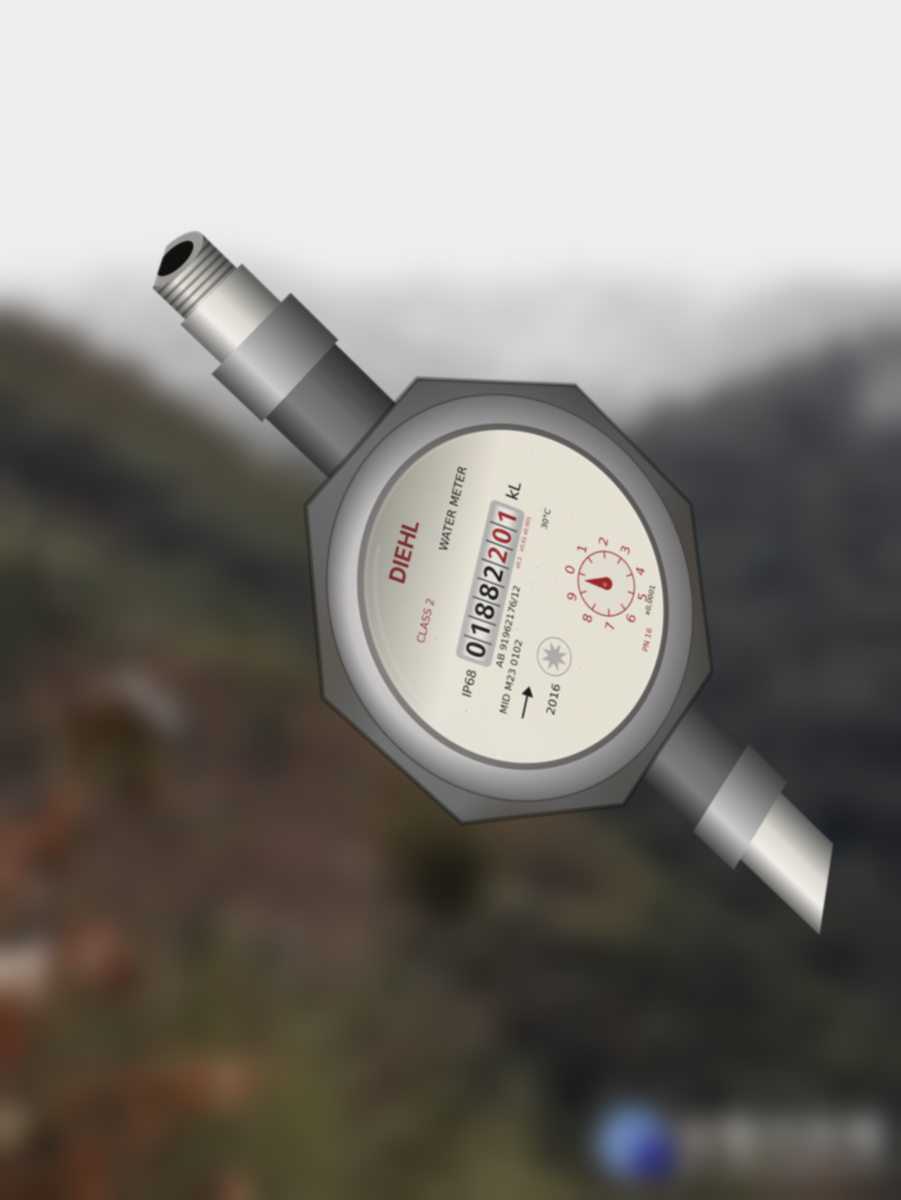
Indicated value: 1882.2009 (kL)
